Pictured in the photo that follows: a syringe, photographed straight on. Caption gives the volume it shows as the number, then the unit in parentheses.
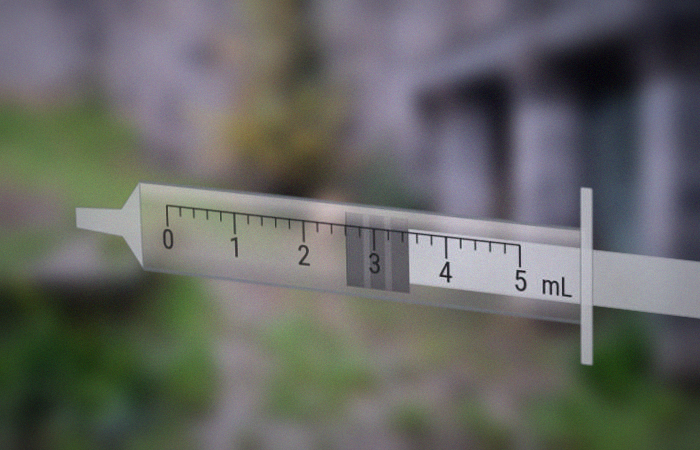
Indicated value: 2.6 (mL)
